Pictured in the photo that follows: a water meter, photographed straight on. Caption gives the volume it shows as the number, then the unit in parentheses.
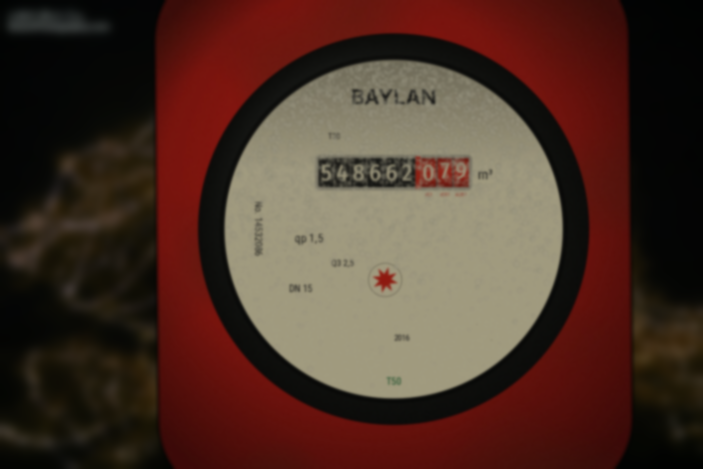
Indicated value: 548662.079 (m³)
